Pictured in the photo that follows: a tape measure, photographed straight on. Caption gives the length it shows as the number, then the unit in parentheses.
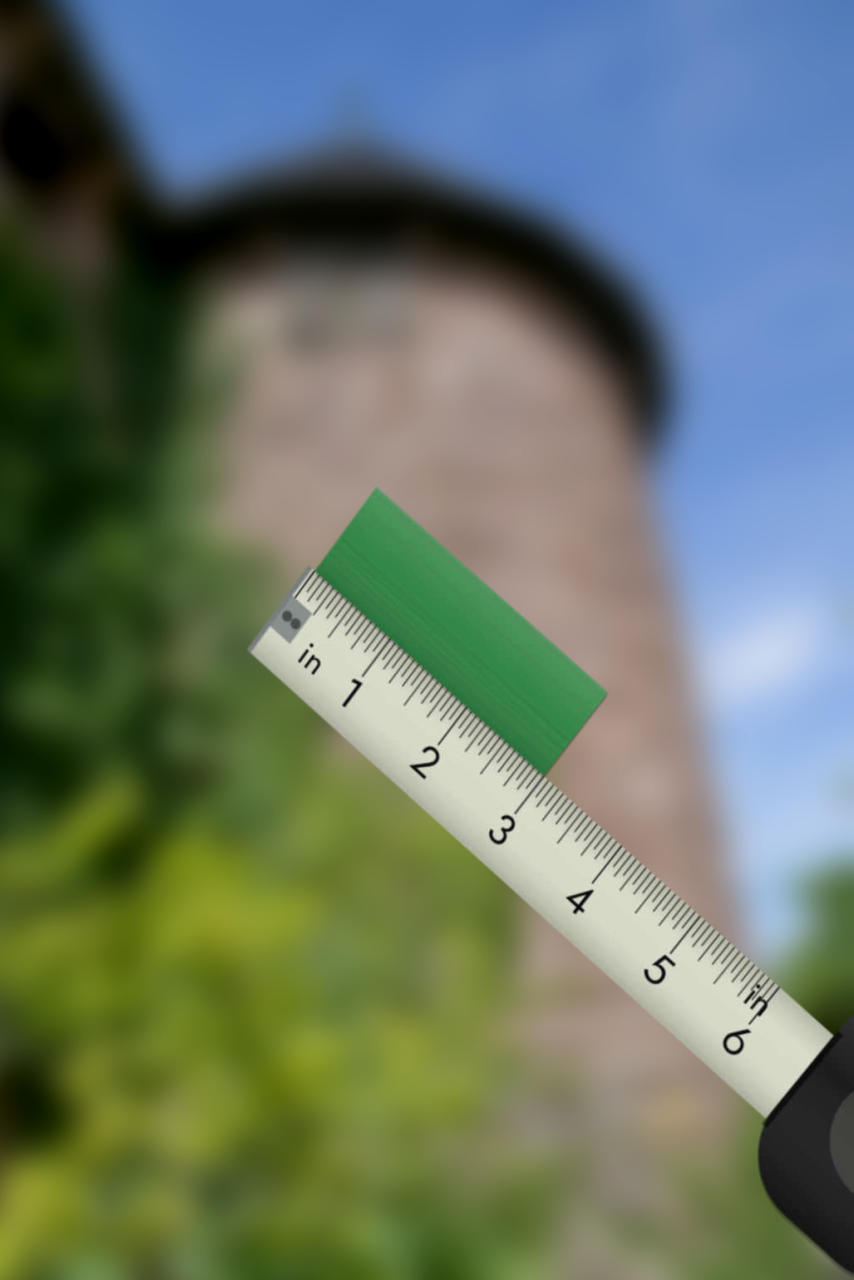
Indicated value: 3 (in)
